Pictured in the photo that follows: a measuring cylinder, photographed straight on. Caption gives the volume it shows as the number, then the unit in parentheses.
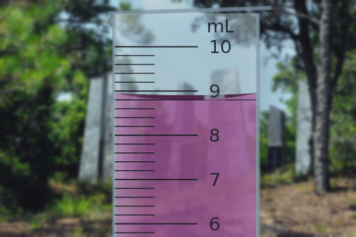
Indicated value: 8.8 (mL)
